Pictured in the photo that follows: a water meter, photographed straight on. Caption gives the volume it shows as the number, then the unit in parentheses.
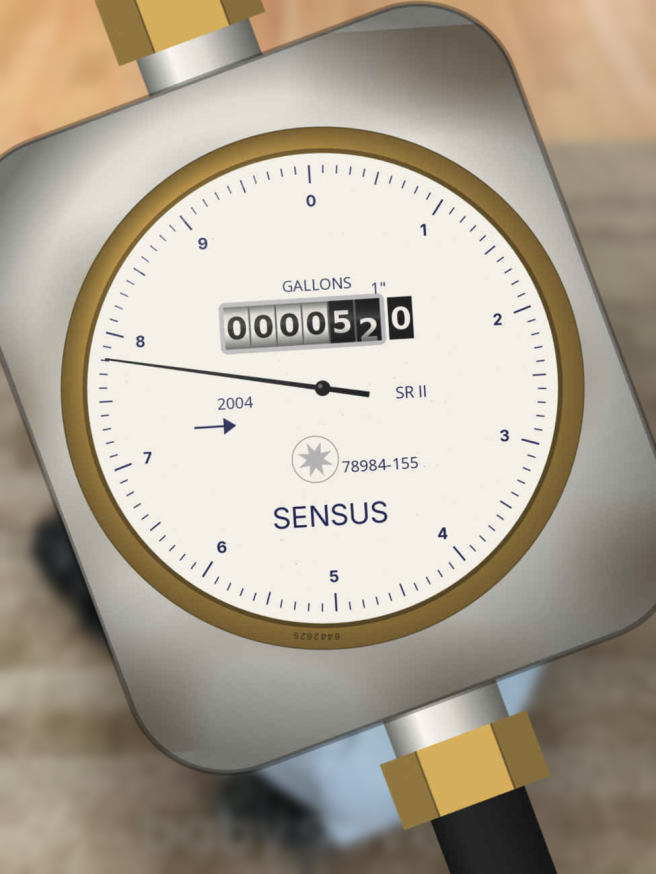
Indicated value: 517.8 (gal)
